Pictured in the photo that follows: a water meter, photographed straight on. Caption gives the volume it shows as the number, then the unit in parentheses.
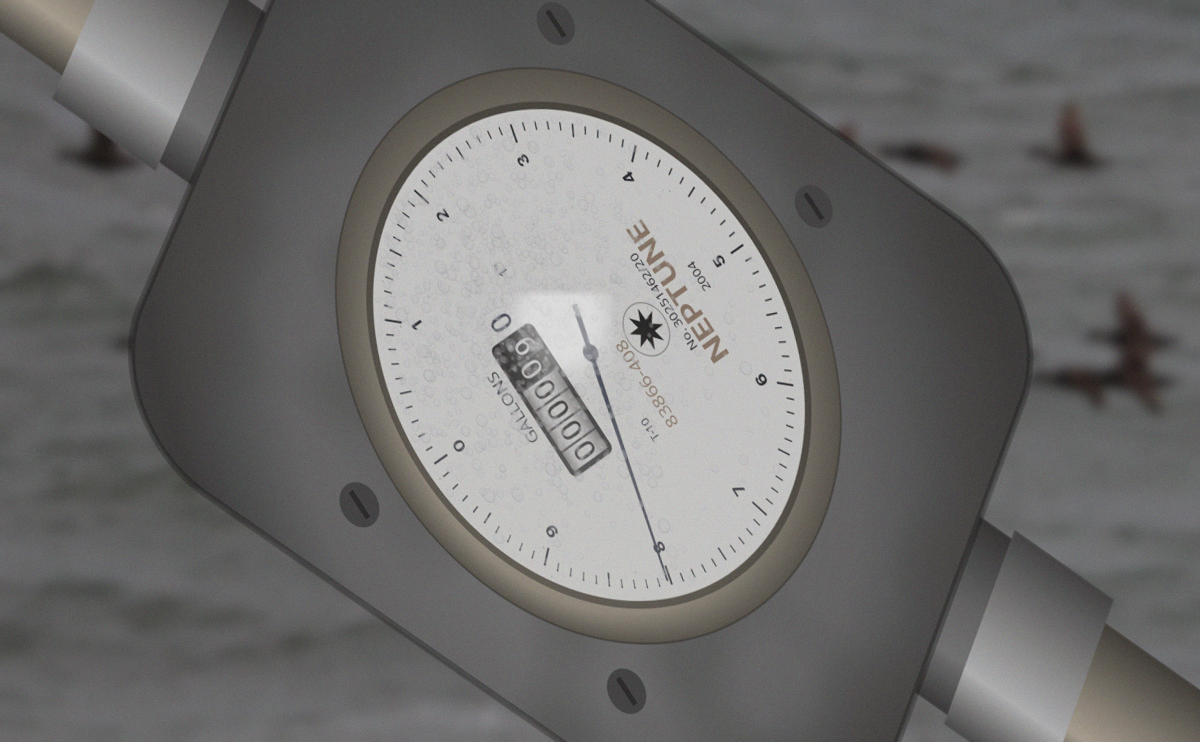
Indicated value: 88.0 (gal)
